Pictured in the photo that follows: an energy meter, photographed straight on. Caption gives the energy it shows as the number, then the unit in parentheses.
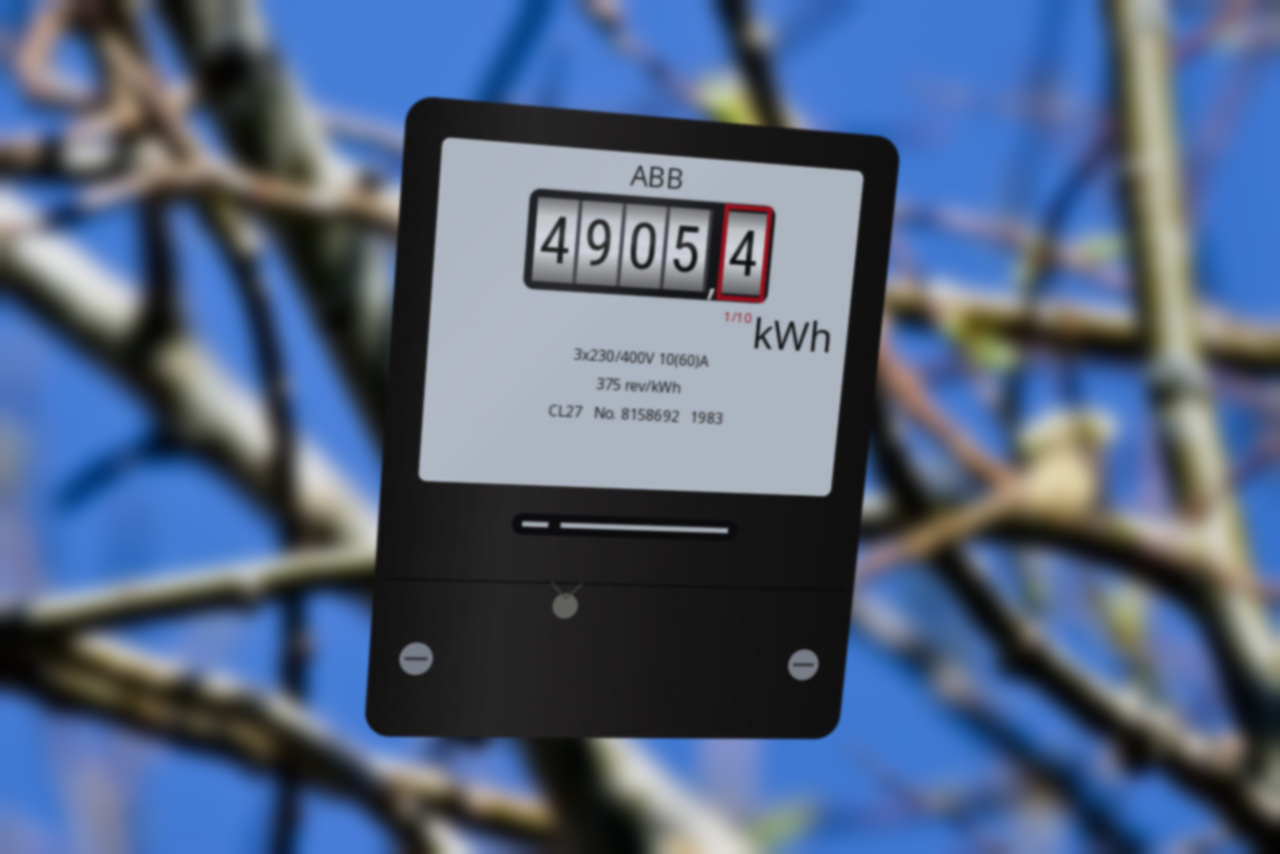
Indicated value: 4905.4 (kWh)
